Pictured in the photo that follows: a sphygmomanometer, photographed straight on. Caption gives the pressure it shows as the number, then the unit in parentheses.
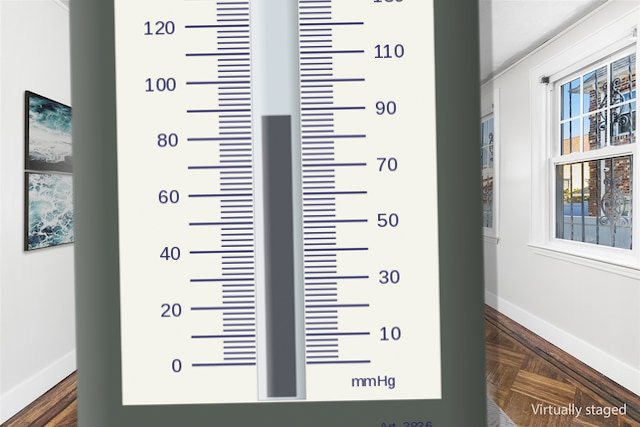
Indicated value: 88 (mmHg)
